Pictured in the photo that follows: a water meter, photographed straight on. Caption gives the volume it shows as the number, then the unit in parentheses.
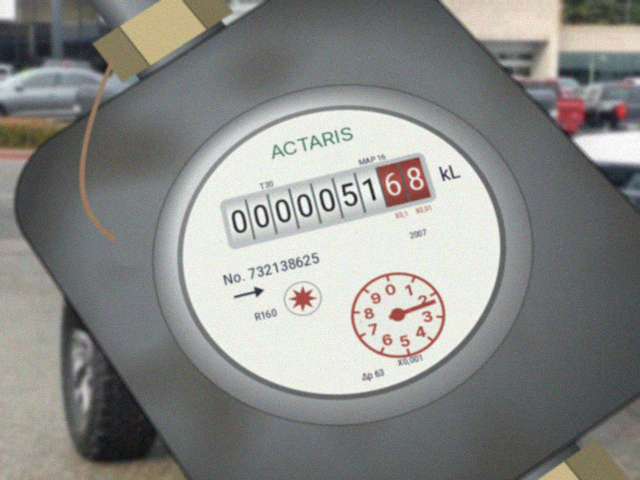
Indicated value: 51.682 (kL)
